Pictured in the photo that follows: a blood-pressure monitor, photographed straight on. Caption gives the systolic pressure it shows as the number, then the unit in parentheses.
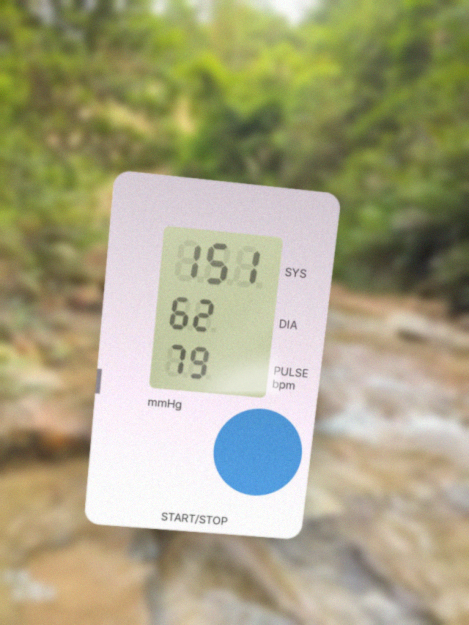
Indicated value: 151 (mmHg)
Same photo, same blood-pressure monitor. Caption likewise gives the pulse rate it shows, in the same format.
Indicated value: 79 (bpm)
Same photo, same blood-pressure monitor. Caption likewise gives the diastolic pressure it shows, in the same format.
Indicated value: 62 (mmHg)
